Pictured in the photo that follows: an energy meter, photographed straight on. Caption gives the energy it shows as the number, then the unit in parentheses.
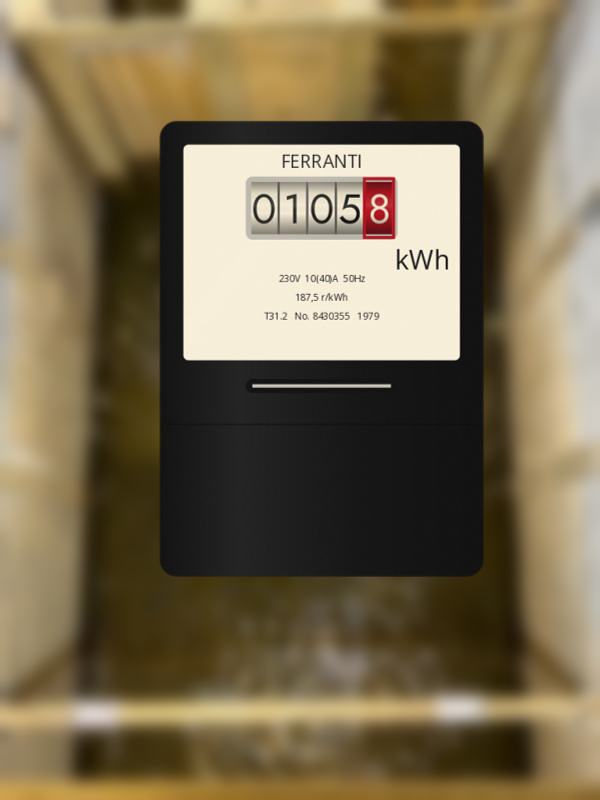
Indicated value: 105.8 (kWh)
